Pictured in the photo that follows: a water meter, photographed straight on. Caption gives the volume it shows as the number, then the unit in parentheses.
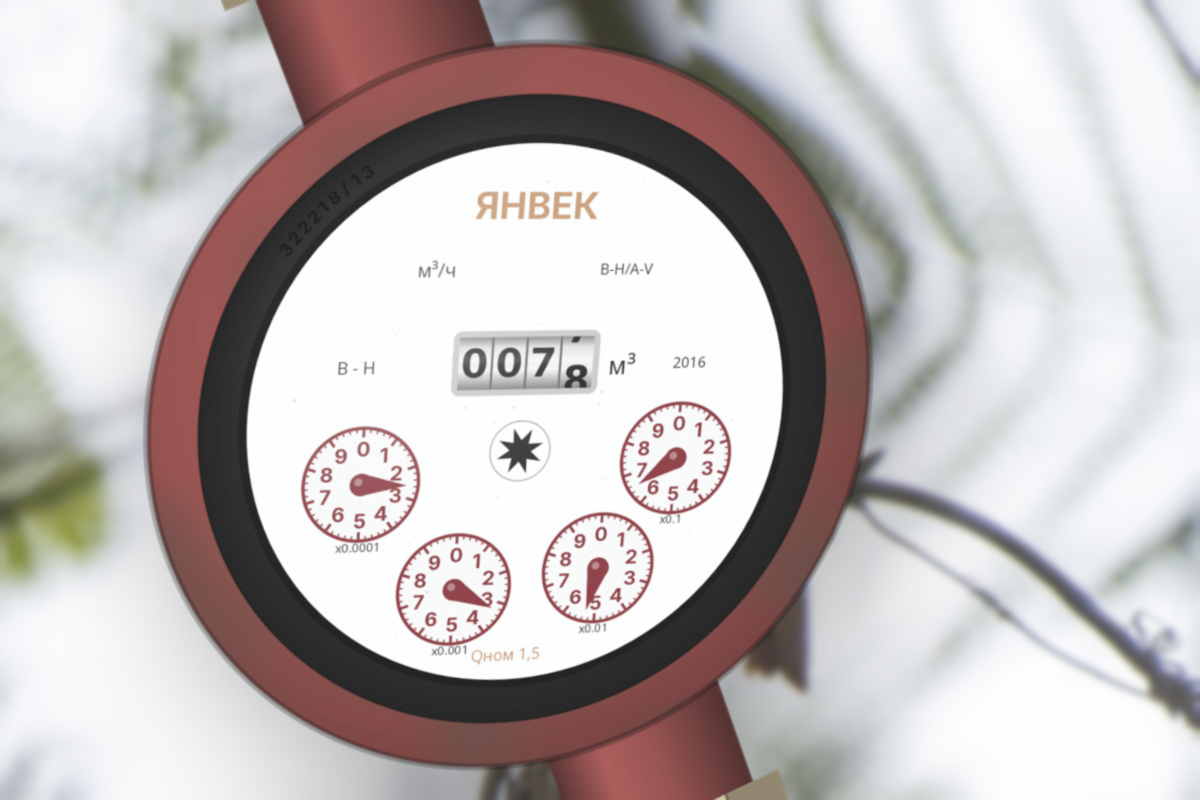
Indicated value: 77.6532 (m³)
